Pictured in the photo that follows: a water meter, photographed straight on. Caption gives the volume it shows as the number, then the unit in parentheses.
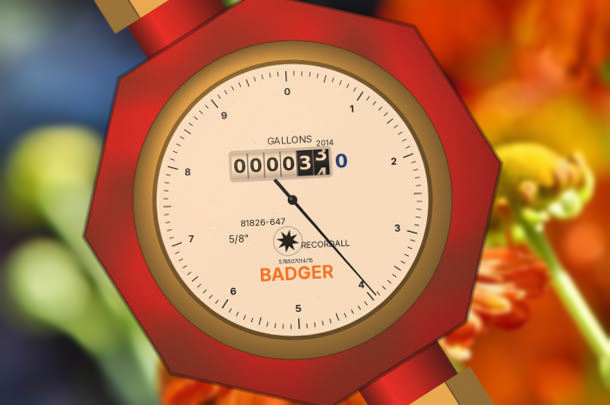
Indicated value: 333.9 (gal)
